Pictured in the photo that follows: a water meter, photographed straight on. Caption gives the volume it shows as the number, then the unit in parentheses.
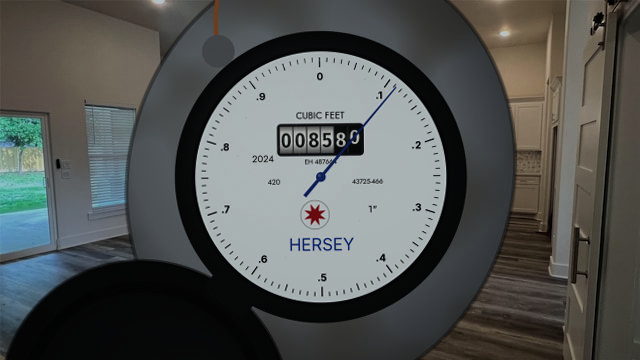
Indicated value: 8580.11 (ft³)
